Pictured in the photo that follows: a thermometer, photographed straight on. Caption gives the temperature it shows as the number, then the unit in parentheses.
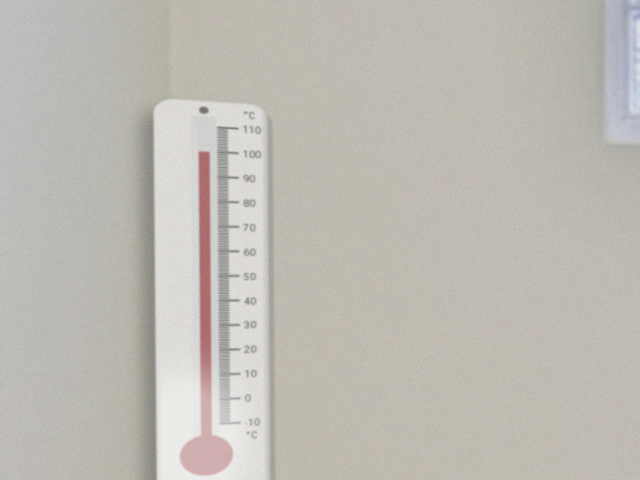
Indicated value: 100 (°C)
